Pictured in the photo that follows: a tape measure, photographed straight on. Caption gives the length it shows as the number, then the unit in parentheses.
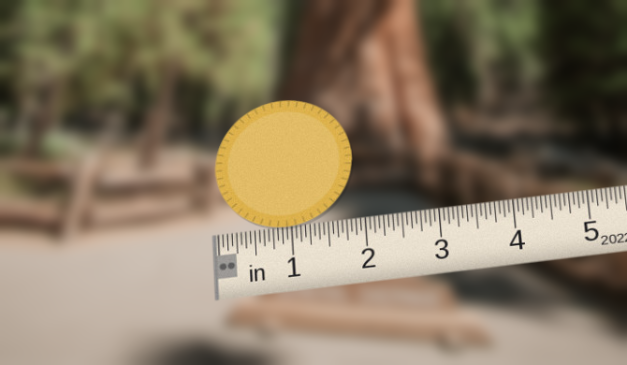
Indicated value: 1.875 (in)
